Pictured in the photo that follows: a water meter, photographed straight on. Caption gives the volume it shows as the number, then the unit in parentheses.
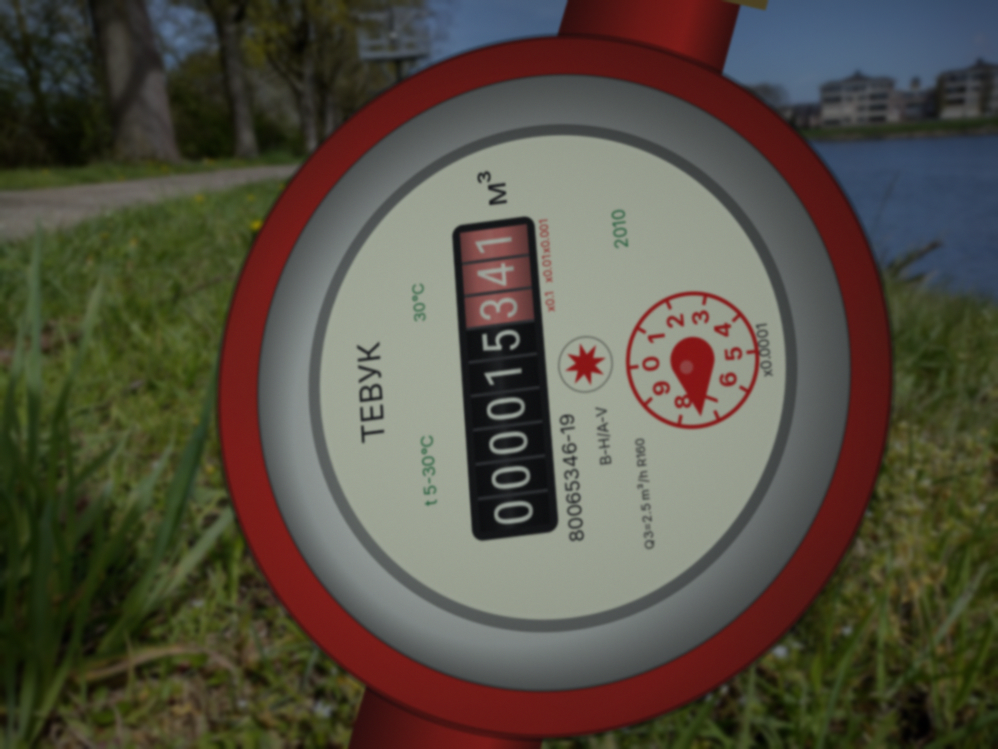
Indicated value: 15.3417 (m³)
